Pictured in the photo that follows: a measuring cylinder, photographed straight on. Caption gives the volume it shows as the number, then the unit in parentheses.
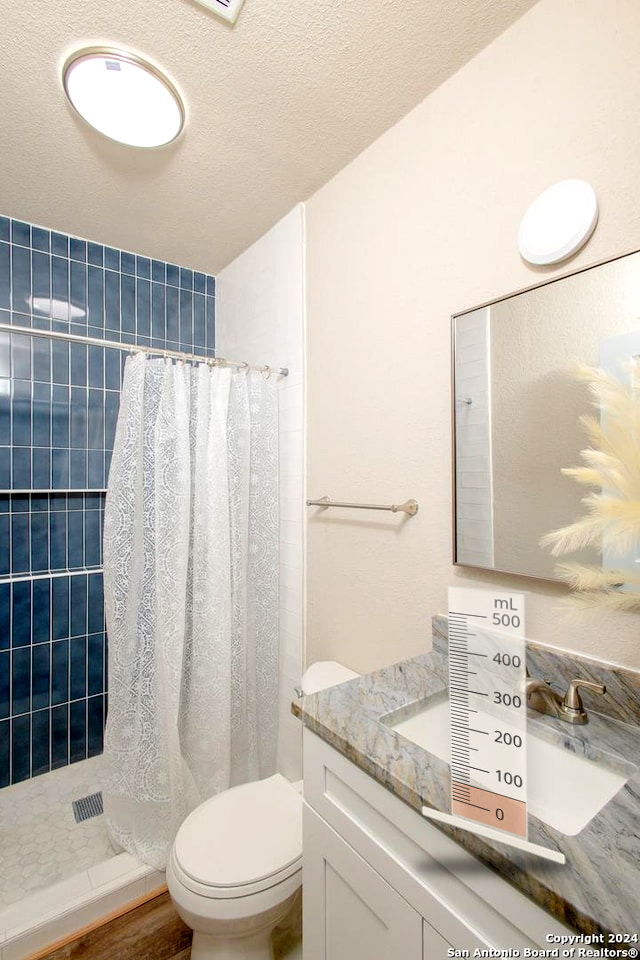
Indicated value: 50 (mL)
